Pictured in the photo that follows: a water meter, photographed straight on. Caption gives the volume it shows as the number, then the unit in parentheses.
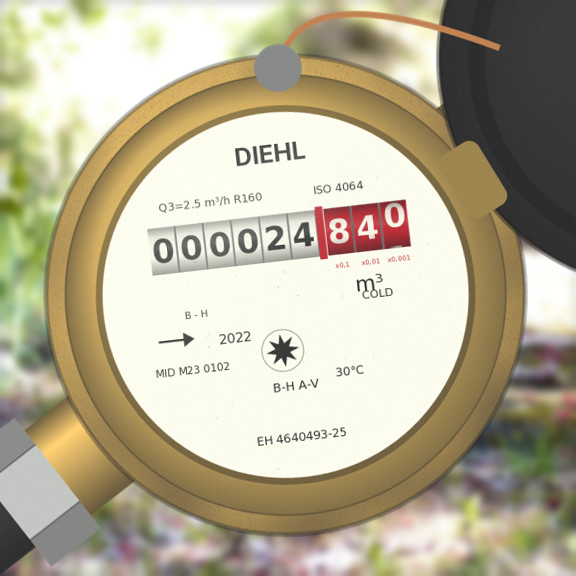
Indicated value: 24.840 (m³)
